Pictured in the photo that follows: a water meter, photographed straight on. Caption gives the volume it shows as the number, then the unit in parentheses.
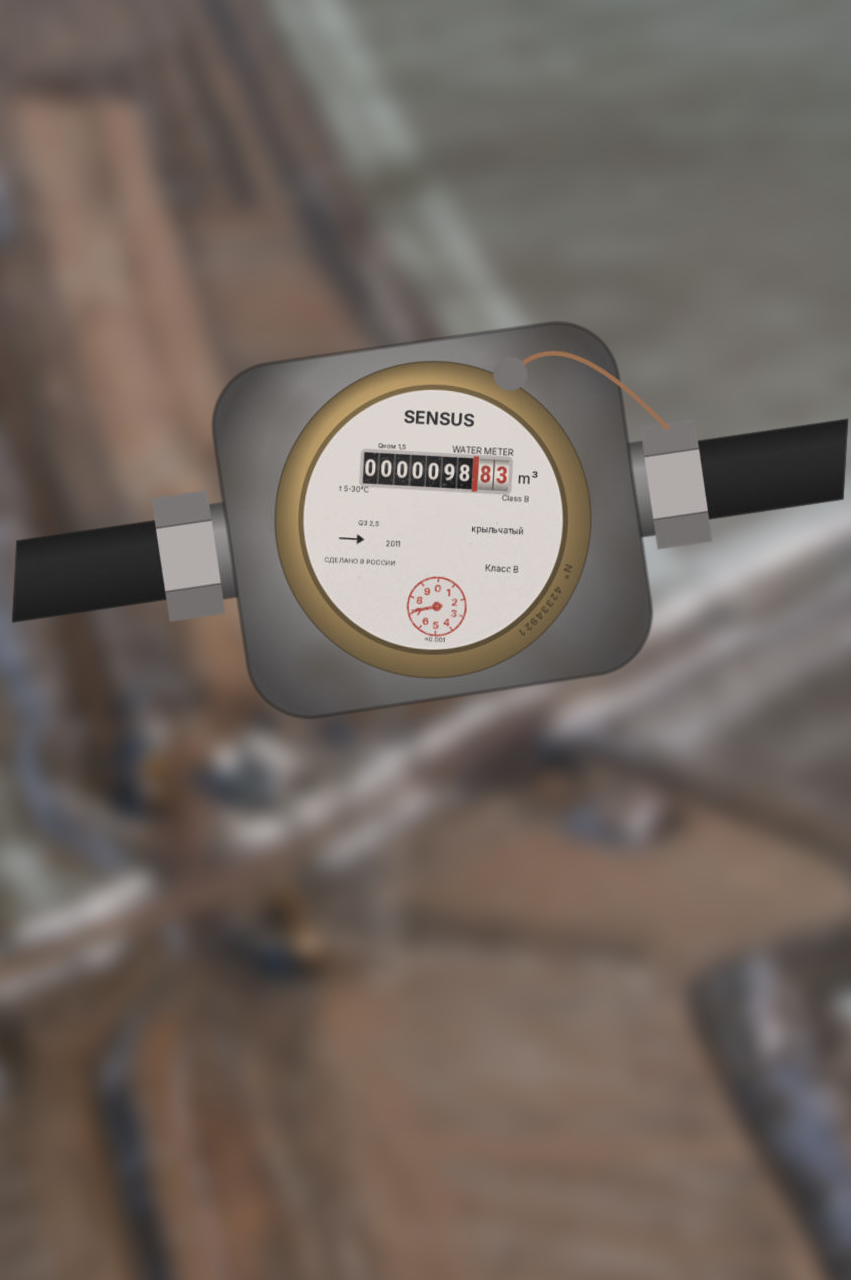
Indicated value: 98.837 (m³)
